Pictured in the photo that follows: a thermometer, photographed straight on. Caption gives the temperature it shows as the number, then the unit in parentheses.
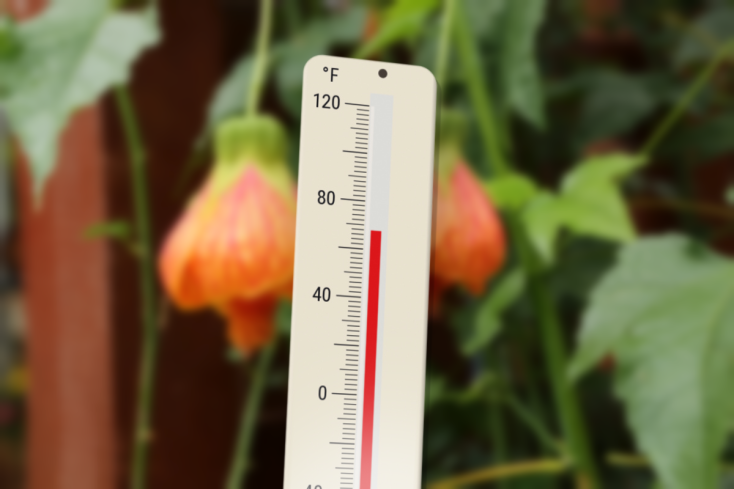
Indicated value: 68 (°F)
